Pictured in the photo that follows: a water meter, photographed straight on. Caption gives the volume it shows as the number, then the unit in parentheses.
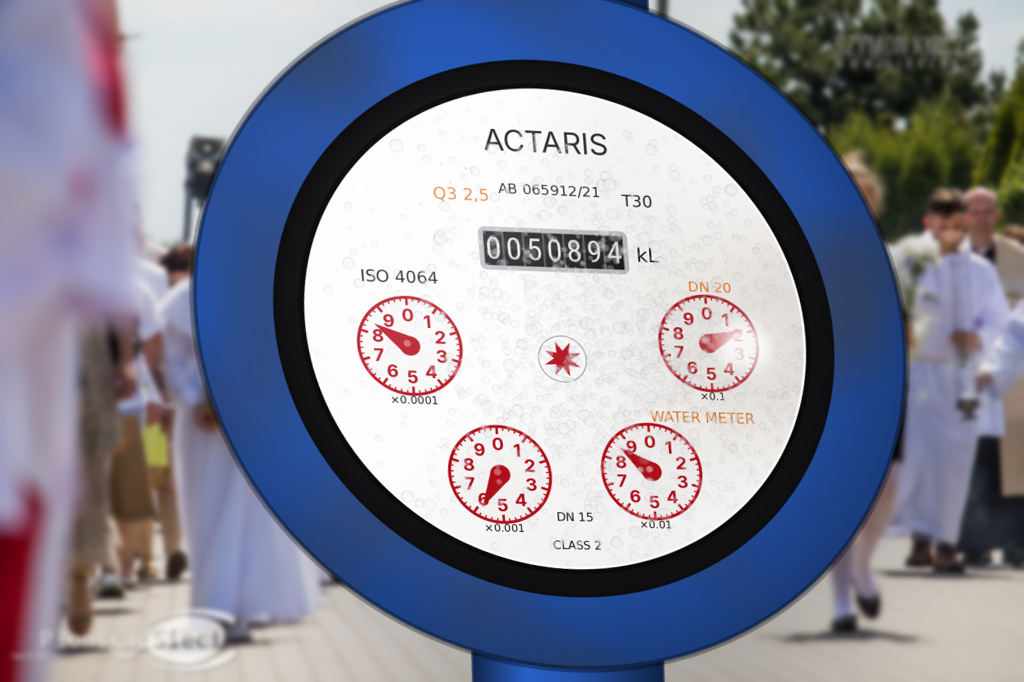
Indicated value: 50894.1858 (kL)
